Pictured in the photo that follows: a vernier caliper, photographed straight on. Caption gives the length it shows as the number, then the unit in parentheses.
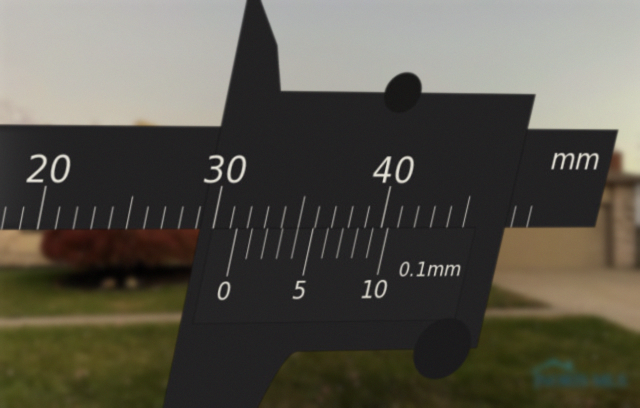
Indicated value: 31.4 (mm)
